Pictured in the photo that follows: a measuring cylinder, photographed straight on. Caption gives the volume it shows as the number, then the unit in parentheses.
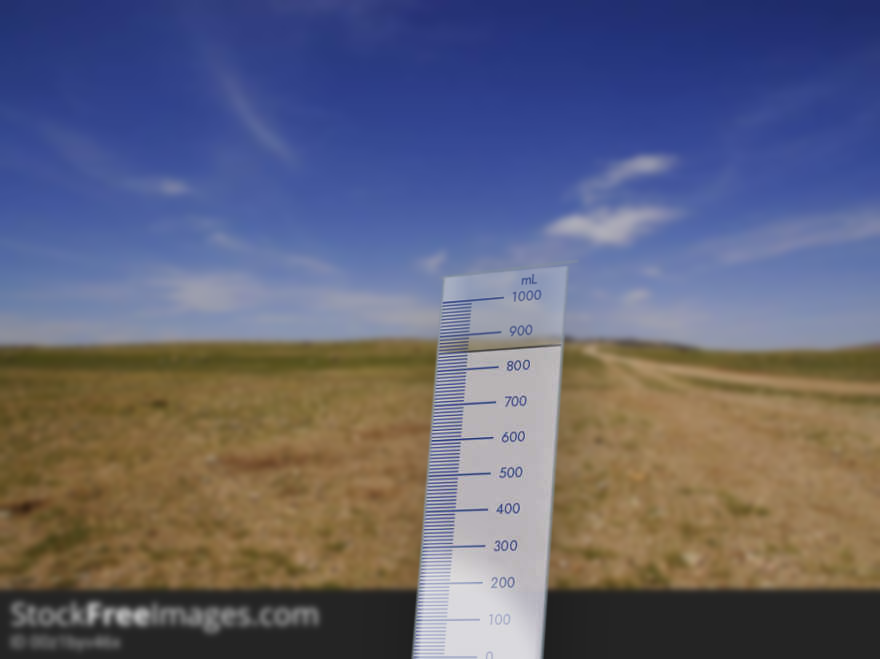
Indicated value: 850 (mL)
